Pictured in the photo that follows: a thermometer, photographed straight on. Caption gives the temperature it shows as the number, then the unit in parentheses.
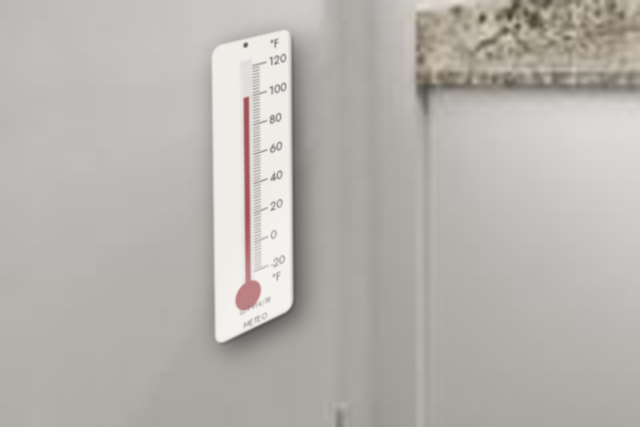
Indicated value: 100 (°F)
